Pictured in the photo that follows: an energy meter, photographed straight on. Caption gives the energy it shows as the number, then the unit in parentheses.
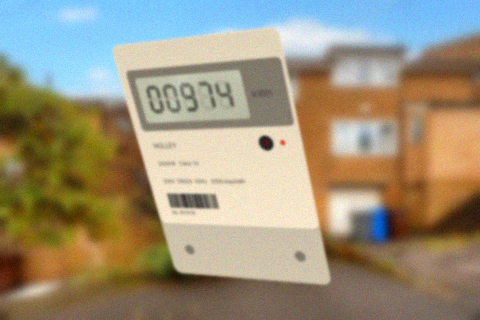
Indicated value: 974 (kWh)
